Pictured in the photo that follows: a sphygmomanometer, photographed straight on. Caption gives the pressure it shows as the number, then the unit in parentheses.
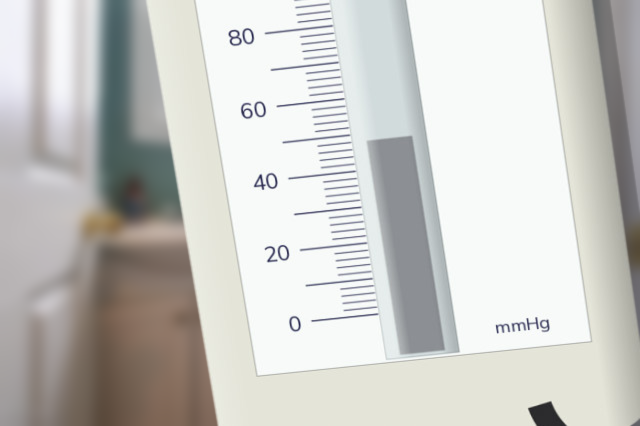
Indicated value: 48 (mmHg)
